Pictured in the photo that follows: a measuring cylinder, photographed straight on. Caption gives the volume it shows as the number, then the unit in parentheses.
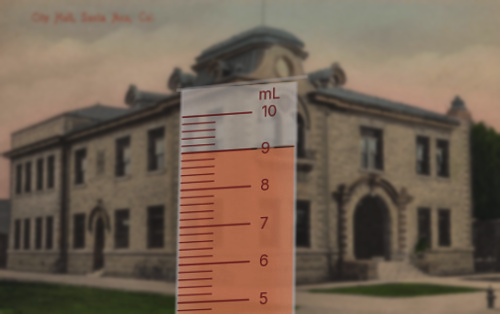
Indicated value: 9 (mL)
